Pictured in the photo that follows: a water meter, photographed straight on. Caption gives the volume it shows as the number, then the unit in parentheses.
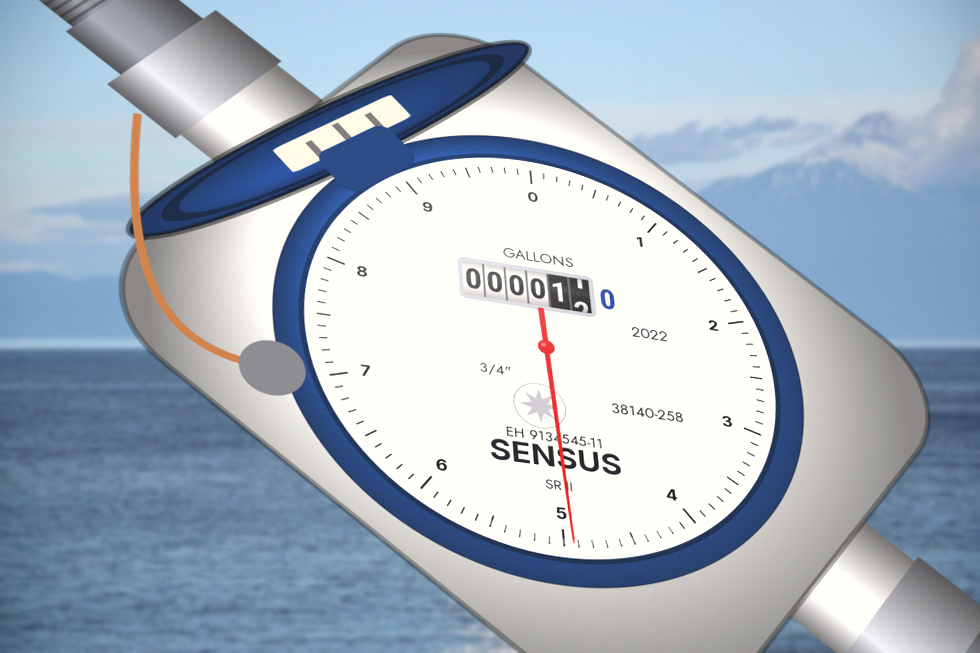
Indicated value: 114.9 (gal)
